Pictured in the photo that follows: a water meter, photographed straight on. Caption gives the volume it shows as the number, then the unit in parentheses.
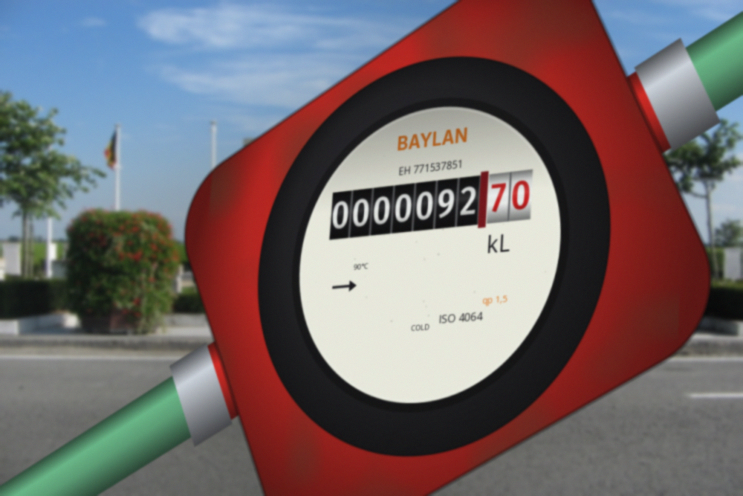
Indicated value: 92.70 (kL)
